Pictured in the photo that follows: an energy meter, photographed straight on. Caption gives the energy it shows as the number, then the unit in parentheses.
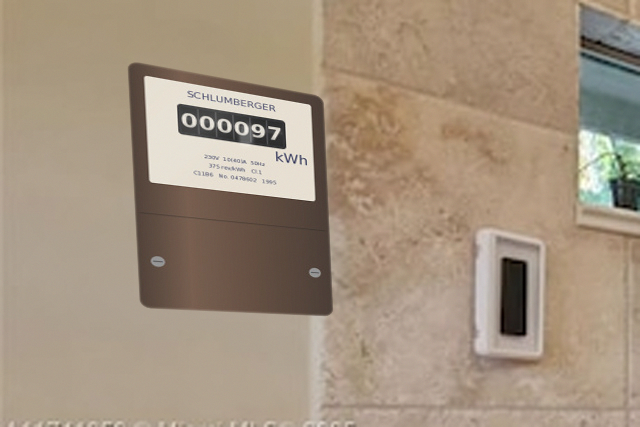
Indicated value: 97 (kWh)
